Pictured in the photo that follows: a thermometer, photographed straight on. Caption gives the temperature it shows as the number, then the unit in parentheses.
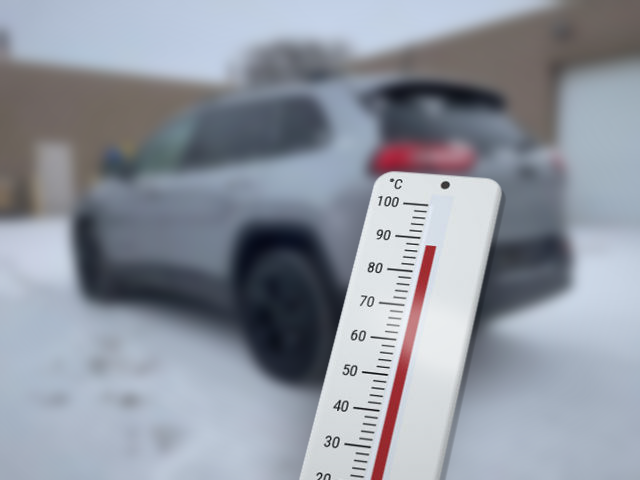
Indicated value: 88 (°C)
